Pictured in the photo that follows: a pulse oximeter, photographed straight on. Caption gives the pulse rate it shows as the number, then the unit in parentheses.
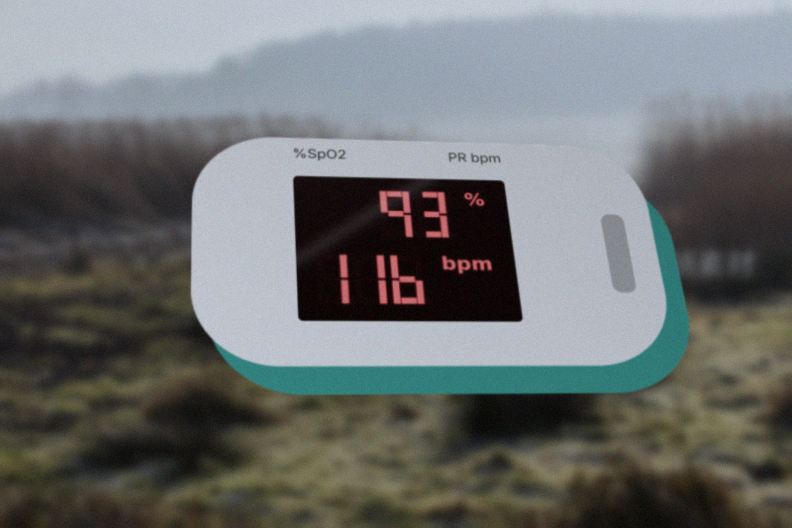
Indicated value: 116 (bpm)
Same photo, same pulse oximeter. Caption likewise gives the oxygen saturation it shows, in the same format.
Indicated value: 93 (%)
